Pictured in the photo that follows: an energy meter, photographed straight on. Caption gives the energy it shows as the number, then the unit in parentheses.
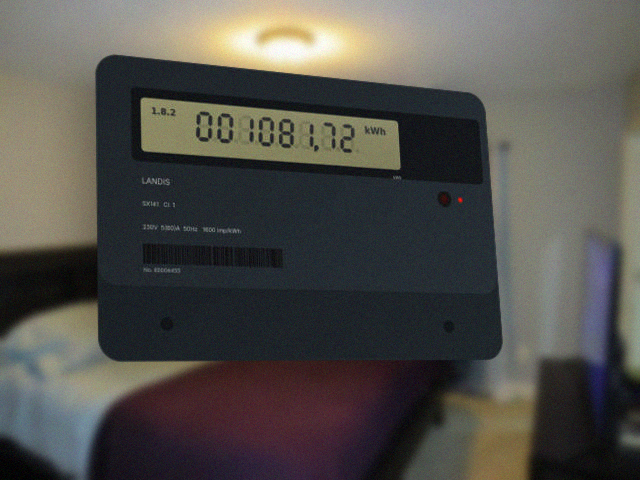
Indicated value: 1081.72 (kWh)
